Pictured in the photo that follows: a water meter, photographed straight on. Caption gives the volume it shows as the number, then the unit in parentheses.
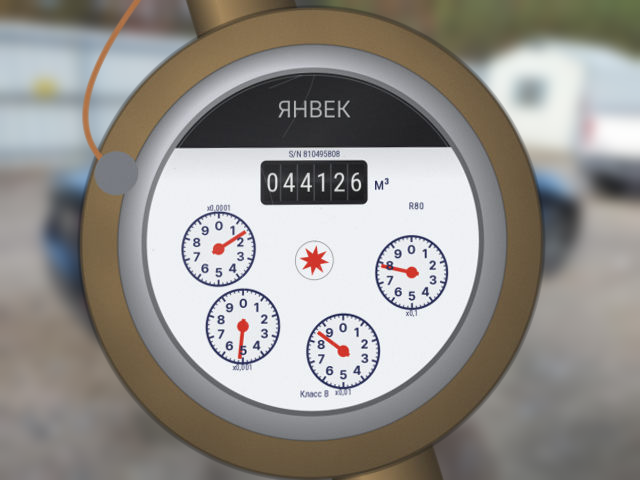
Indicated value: 44126.7851 (m³)
